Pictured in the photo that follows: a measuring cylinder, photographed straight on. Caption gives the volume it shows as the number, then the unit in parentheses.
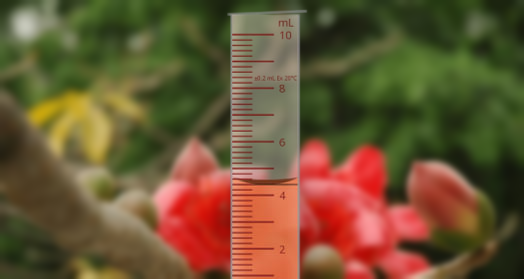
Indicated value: 4.4 (mL)
